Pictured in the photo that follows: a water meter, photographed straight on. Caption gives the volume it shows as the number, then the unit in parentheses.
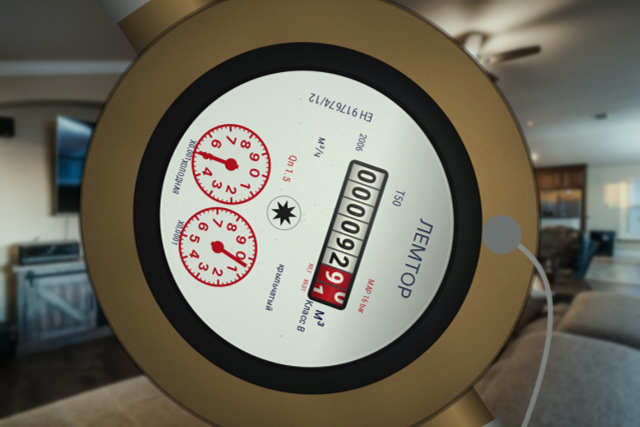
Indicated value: 92.9050 (m³)
